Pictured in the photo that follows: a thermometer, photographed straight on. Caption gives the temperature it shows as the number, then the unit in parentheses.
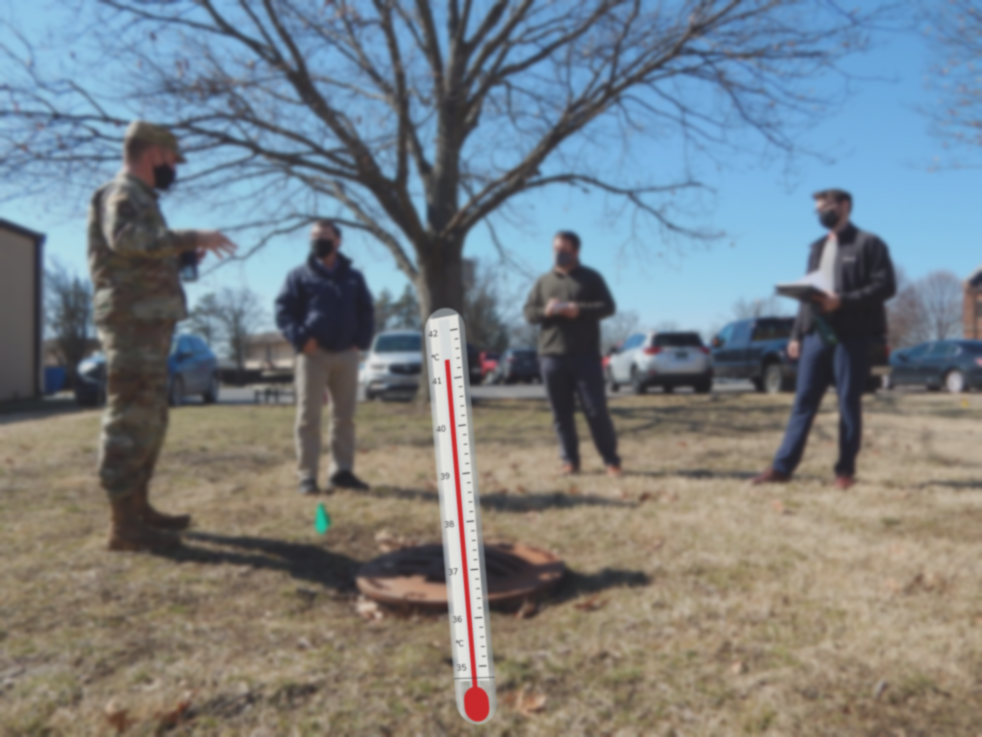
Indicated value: 41.4 (°C)
